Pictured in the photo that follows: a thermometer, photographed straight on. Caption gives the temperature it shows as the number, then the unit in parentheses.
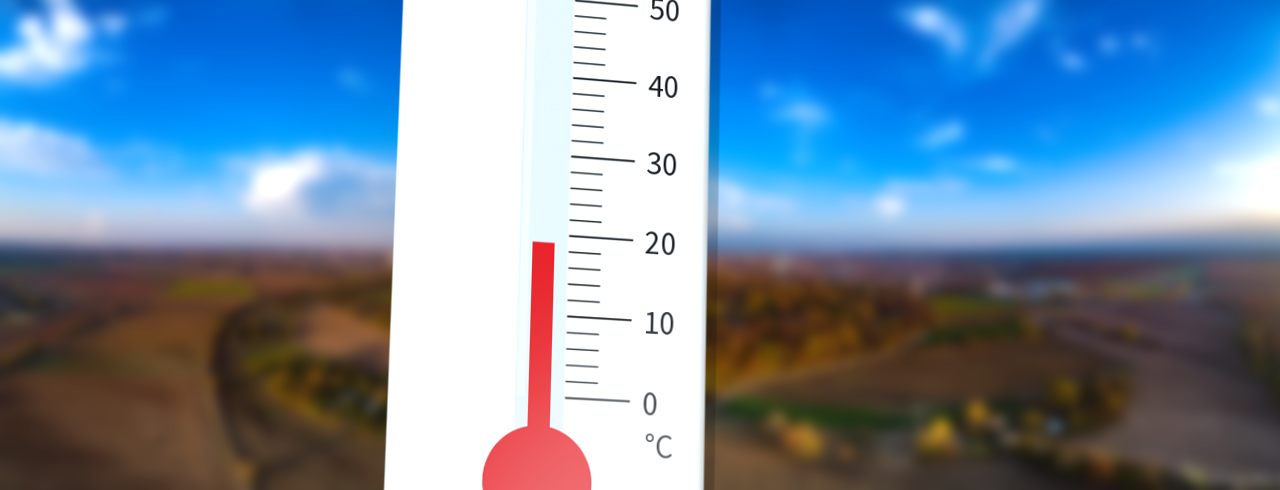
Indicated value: 19 (°C)
